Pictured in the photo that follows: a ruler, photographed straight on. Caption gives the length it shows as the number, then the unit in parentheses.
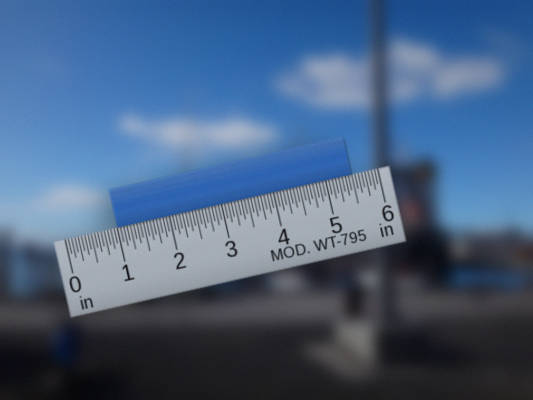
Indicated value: 4.5 (in)
